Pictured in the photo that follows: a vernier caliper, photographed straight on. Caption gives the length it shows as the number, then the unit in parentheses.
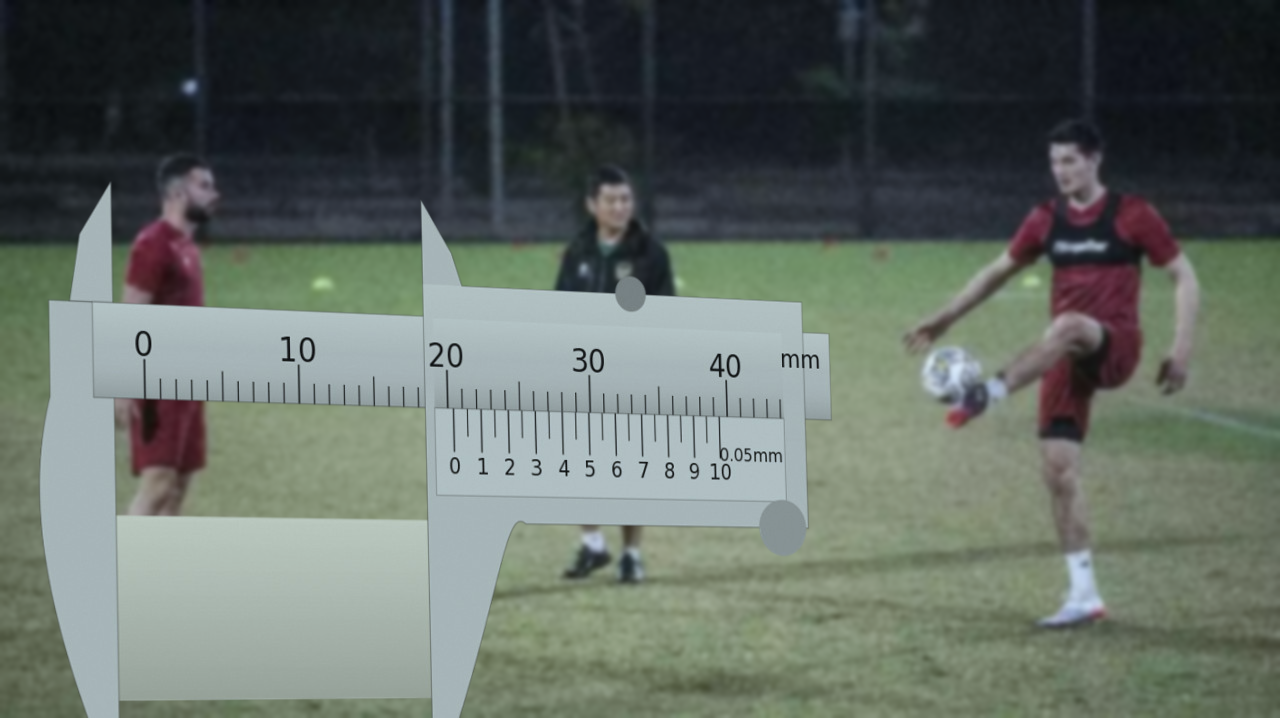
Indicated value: 20.4 (mm)
